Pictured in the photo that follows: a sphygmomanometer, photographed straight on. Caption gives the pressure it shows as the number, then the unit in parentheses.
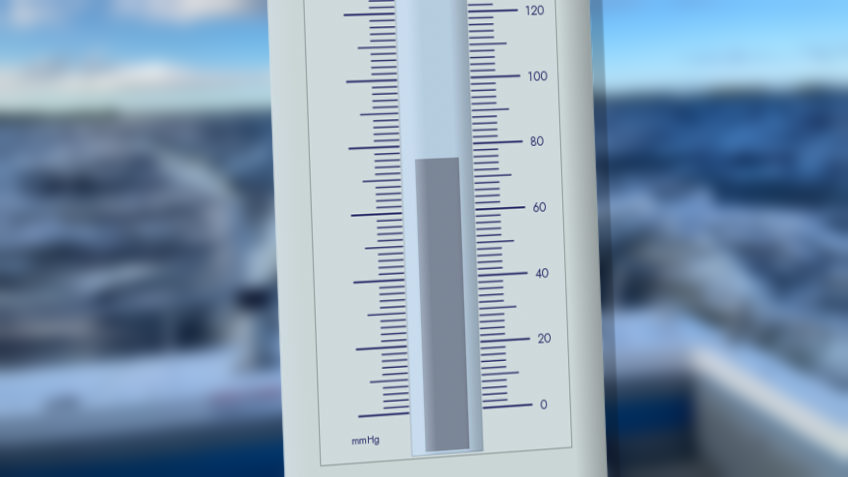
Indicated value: 76 (mmHg)
